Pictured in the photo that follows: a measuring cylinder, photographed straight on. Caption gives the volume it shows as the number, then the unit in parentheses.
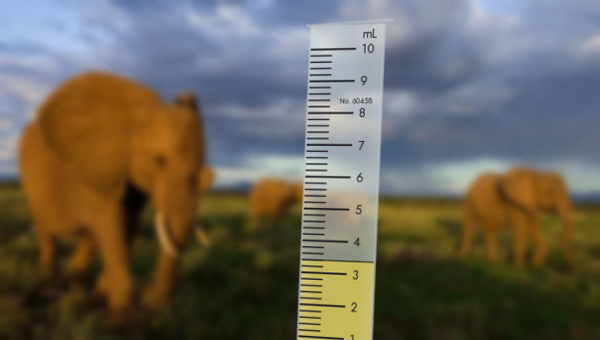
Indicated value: 3.4 (mL)
